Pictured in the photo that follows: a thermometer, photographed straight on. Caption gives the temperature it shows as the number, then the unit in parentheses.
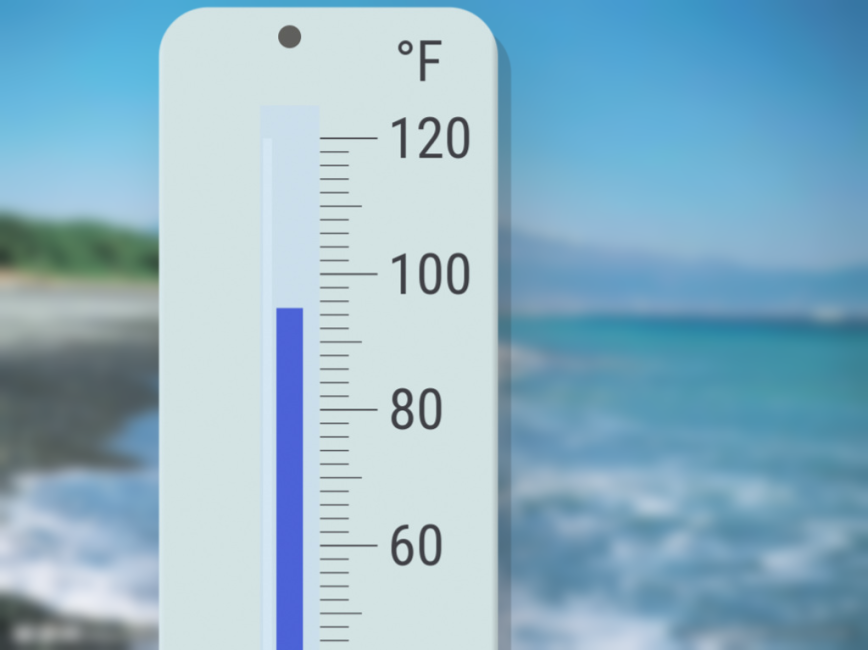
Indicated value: 95 (°F)
